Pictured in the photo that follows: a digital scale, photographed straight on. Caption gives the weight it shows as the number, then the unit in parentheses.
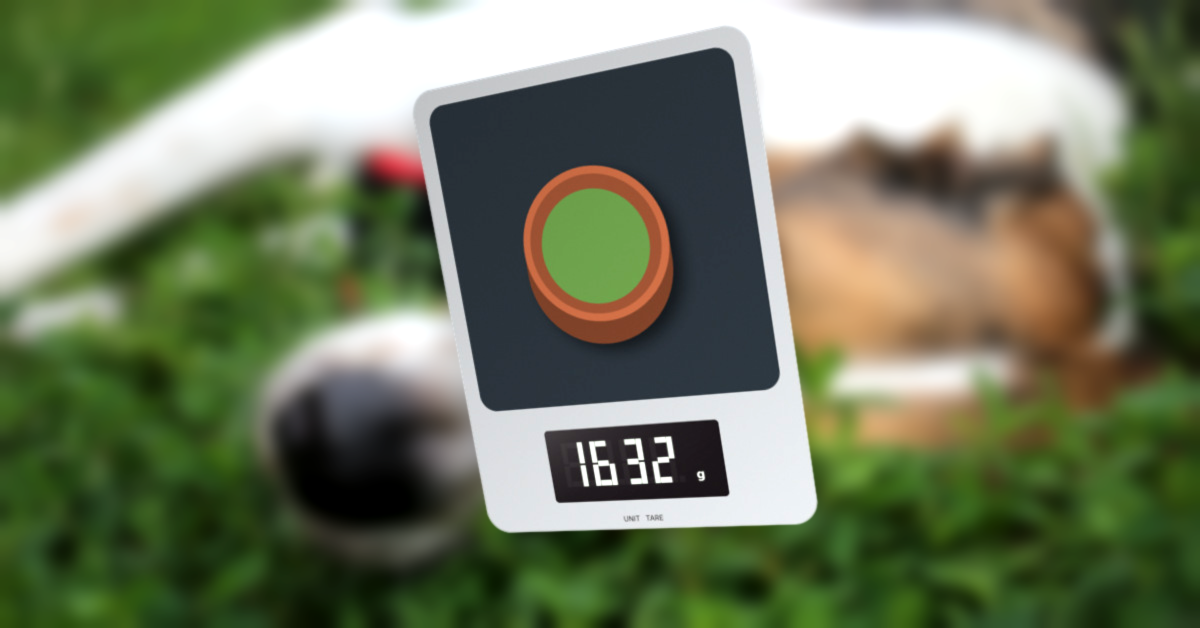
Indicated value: 1632 (g)
